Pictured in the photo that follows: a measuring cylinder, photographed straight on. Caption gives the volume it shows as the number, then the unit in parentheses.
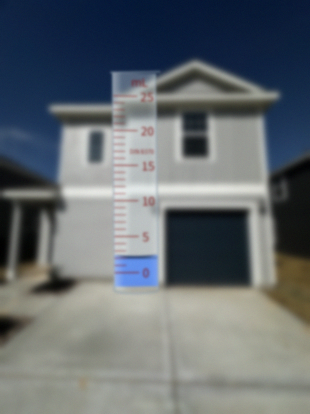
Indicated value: 2 (mL)
